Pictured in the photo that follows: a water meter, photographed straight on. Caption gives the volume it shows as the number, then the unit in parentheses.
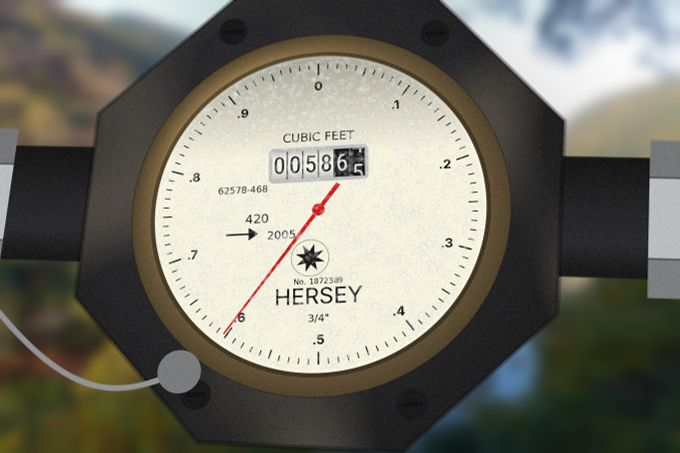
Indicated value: 5864.60 (ft³)
